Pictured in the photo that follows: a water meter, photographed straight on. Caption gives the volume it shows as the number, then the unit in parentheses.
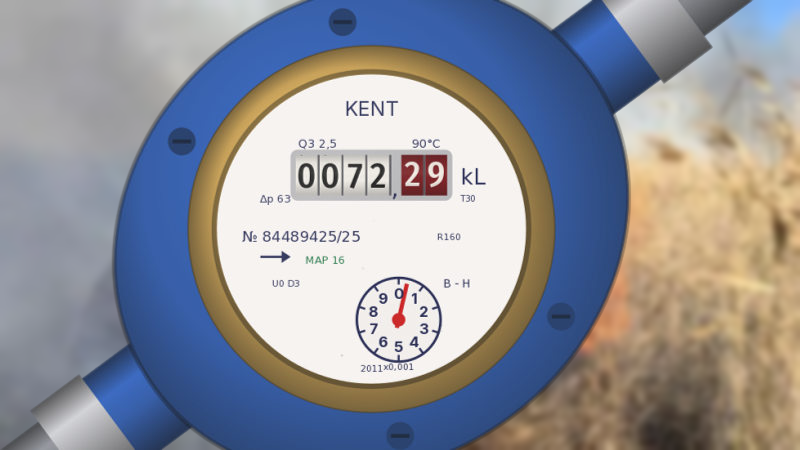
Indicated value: 72.290 (kL)
